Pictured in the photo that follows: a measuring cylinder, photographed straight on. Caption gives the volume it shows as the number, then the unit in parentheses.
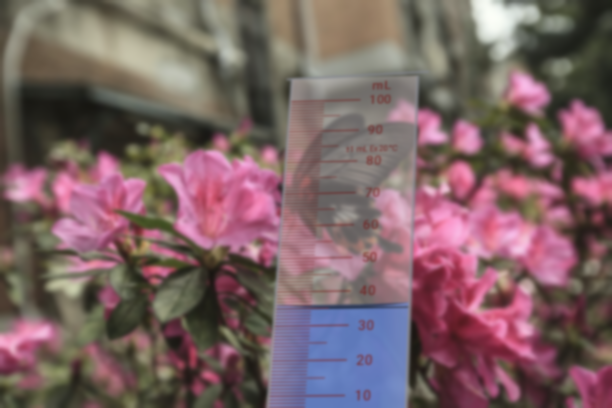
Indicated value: 35 (mL)
